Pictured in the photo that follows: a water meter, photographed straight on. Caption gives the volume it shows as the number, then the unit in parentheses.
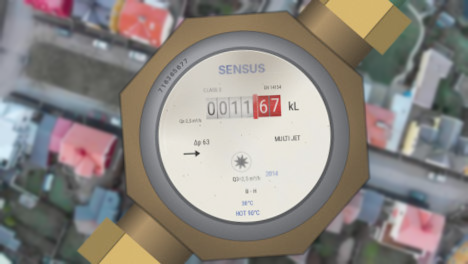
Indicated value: 11.67 (kL)
